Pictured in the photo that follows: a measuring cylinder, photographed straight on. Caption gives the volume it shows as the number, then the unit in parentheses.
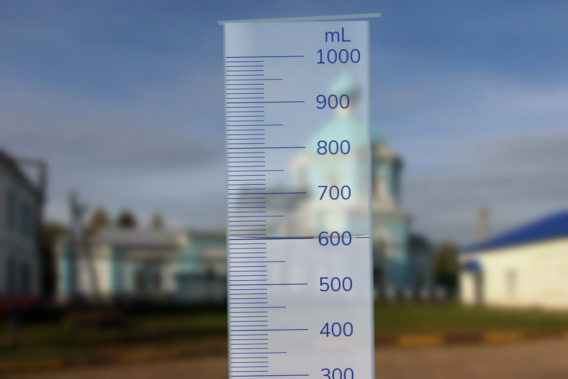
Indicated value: 600 (mL)
